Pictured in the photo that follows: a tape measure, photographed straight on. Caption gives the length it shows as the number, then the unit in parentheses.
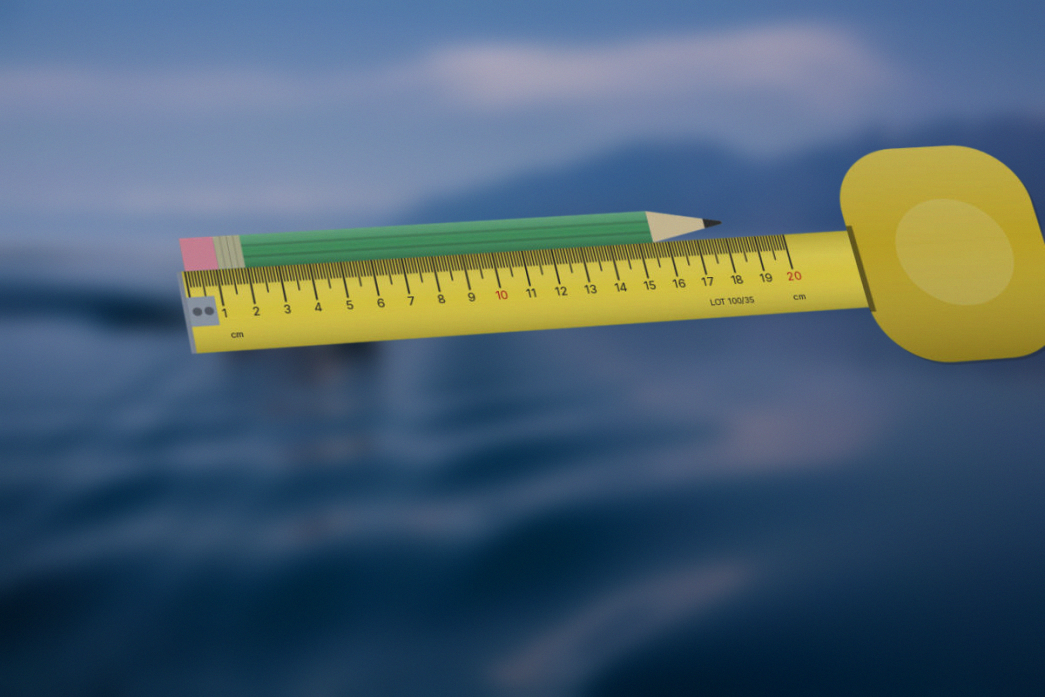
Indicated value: 18 (cm)
